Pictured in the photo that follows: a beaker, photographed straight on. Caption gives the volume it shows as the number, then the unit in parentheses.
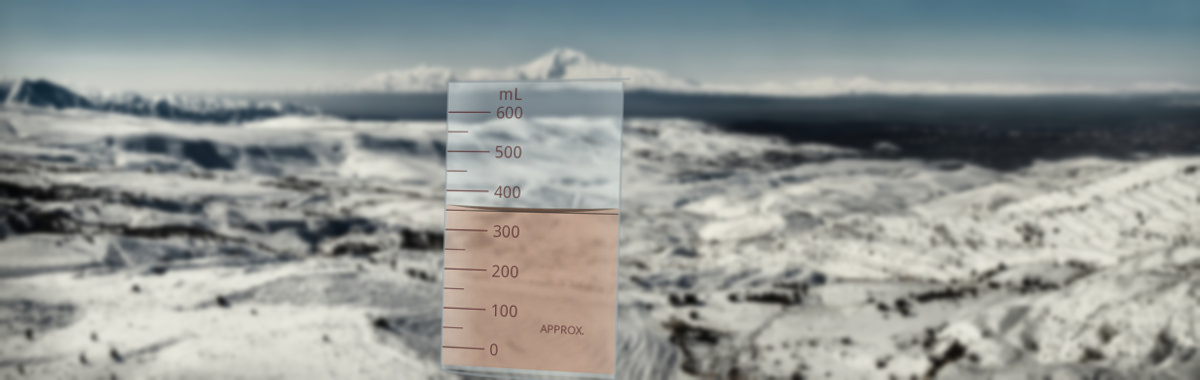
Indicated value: 350 (mL)
